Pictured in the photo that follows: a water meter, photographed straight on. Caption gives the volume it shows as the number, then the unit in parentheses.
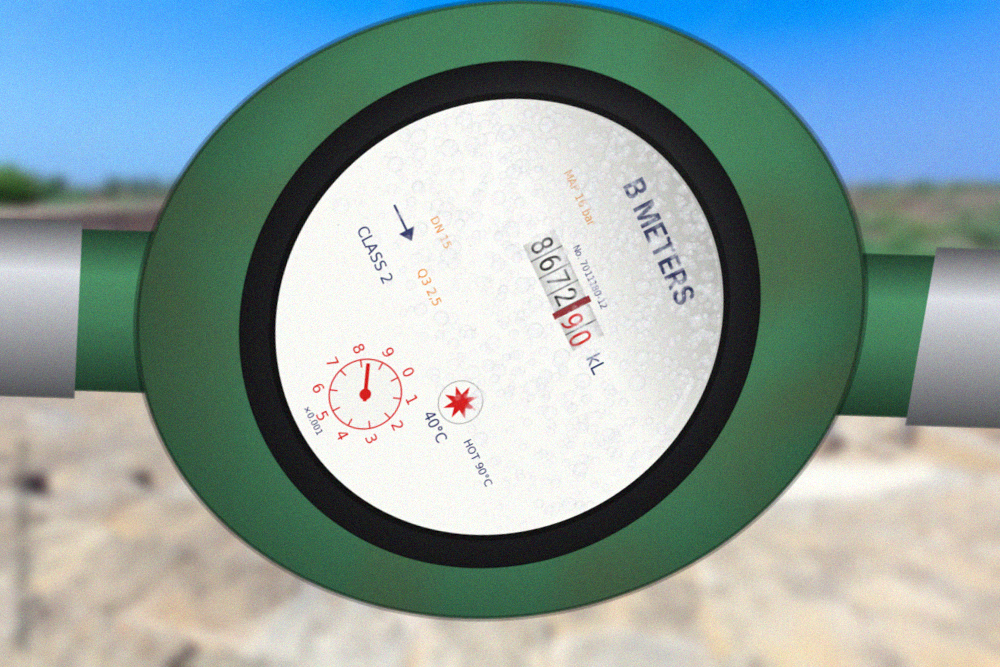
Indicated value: 8672.898 (kL)
